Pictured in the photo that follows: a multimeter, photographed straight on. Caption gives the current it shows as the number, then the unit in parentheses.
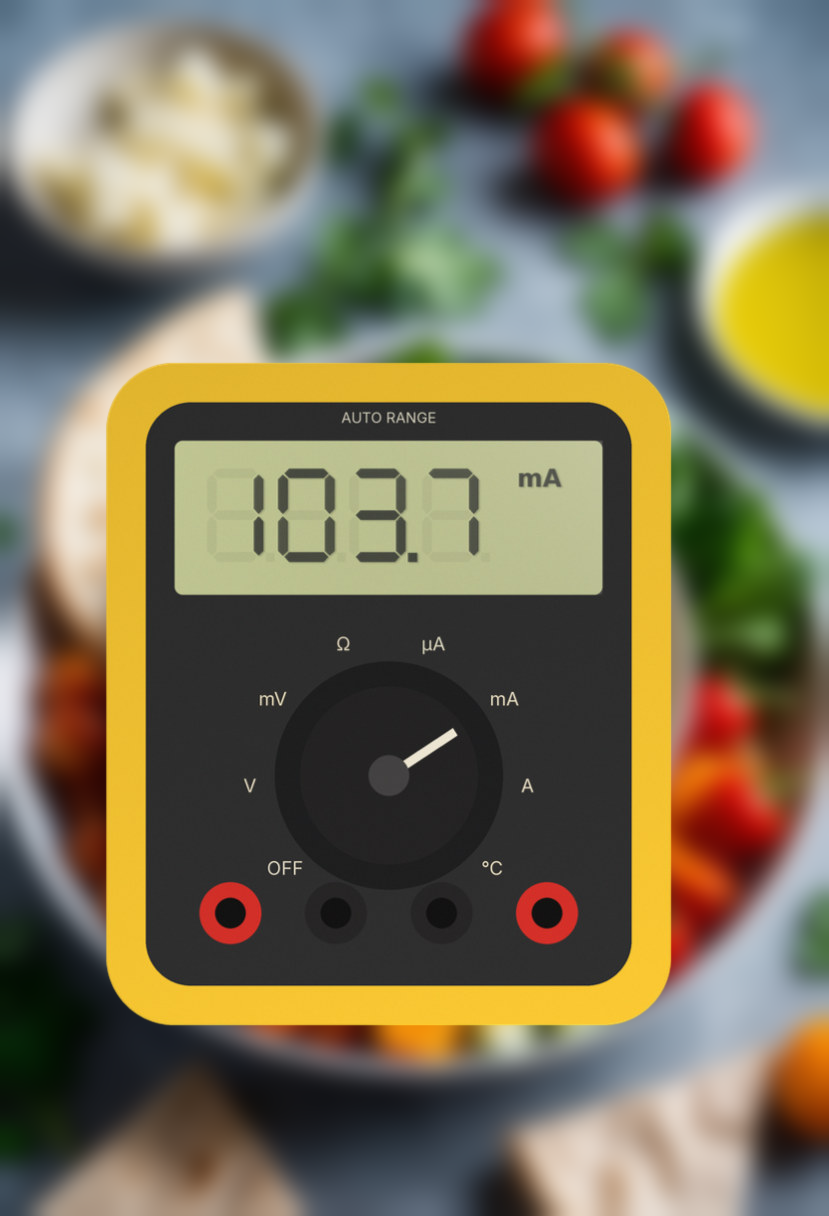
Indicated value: 103.7 (mA)
